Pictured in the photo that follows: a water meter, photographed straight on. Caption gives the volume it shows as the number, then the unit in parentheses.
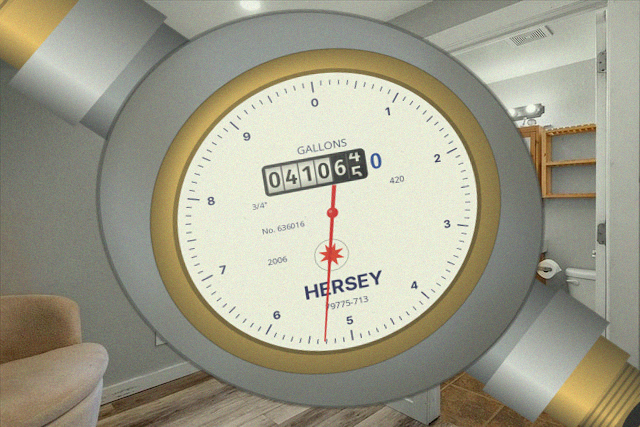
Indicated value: 410645.3 (gal)
